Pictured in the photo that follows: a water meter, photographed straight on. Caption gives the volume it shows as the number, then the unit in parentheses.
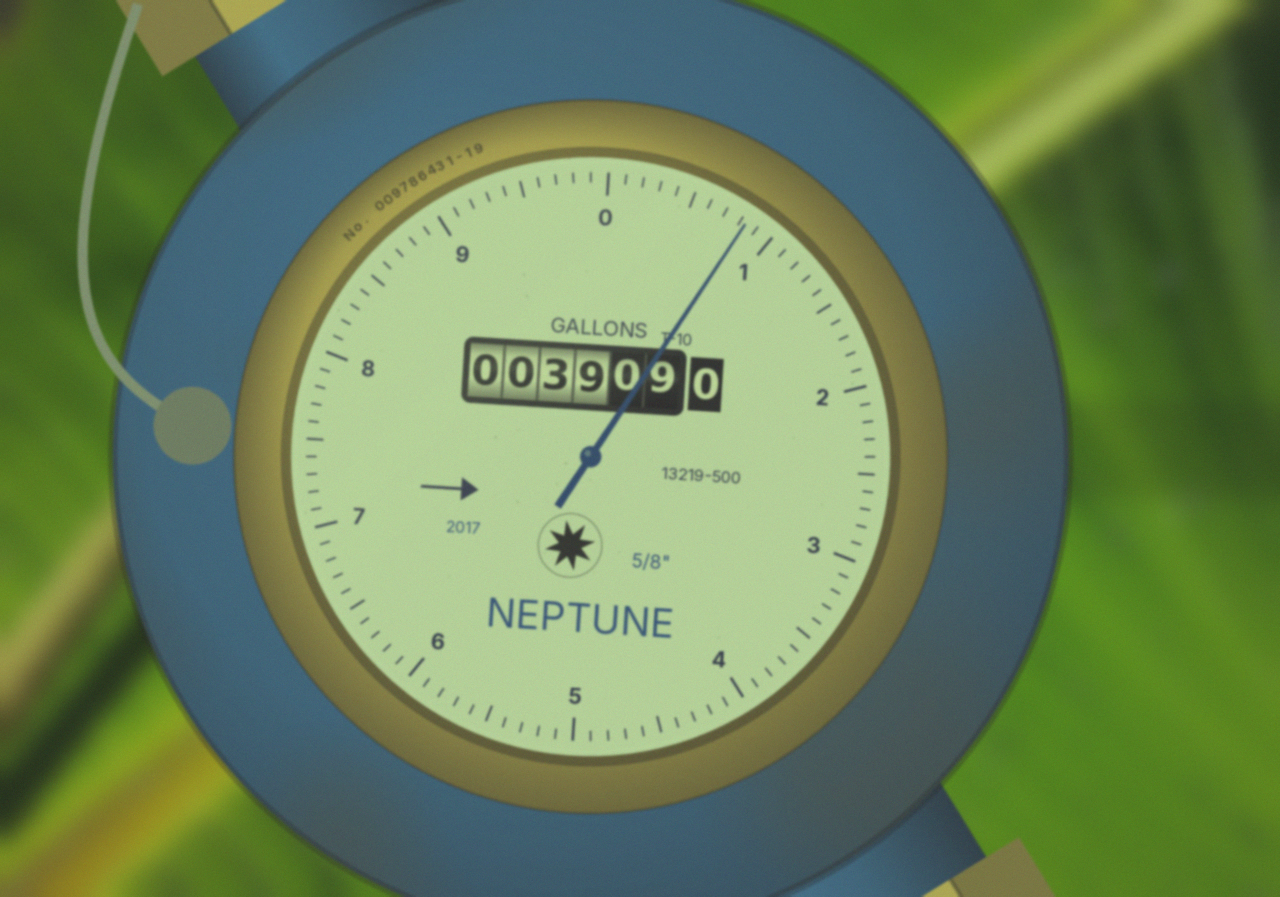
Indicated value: 39090.8 (gal)
